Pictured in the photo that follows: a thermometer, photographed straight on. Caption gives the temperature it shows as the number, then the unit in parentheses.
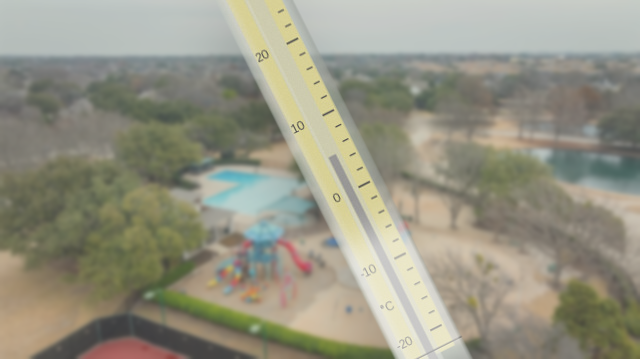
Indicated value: 5 (°C)
